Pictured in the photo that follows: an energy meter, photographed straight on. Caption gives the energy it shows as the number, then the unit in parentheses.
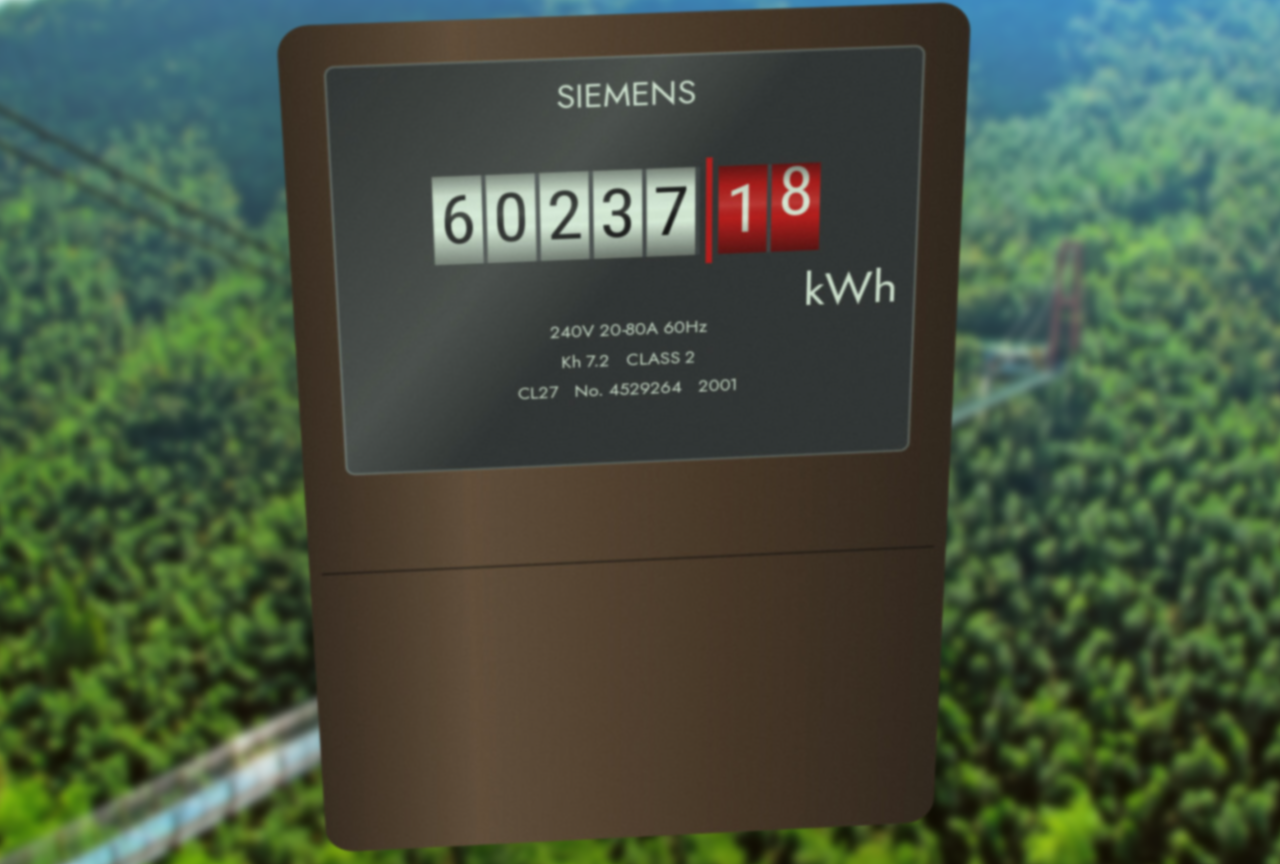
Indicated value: 60237.18 (kWh)
